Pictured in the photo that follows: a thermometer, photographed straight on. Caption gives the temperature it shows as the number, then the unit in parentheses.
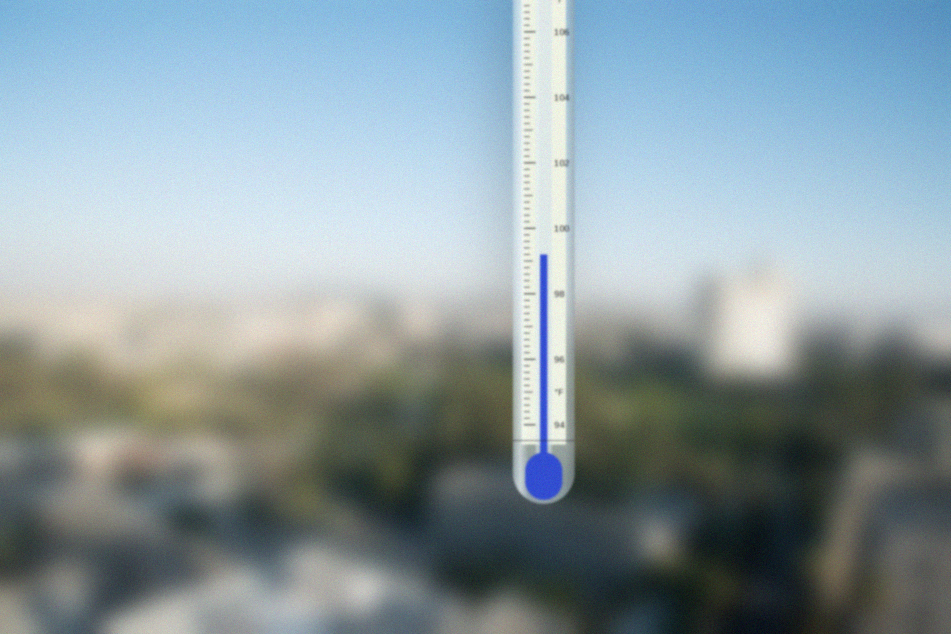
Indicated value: 99.2 (°F)
